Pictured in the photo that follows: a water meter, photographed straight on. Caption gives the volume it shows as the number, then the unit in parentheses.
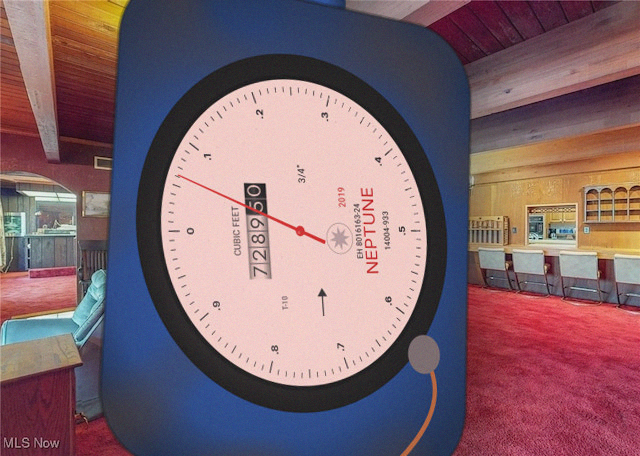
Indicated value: 728950.06 (ft³)
